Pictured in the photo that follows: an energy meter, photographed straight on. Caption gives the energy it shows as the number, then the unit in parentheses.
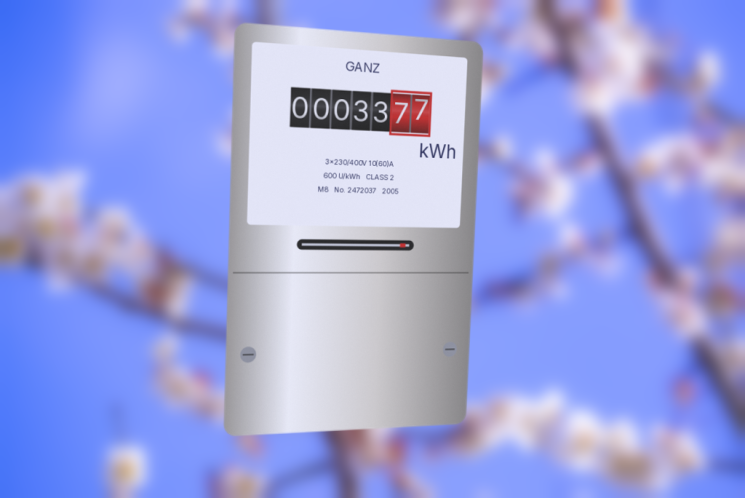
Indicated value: 33.77 (kWh)
